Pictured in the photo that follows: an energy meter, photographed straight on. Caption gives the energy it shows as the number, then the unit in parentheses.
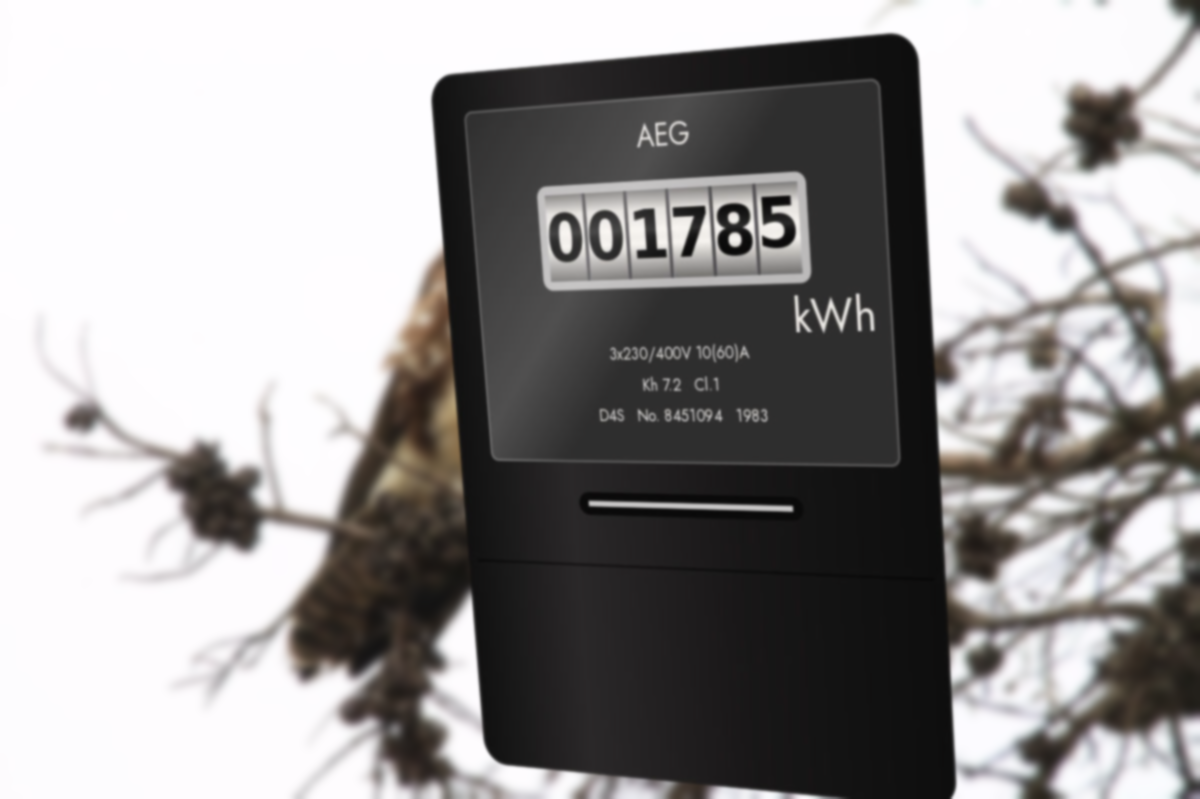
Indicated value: 1785 (kWh)
